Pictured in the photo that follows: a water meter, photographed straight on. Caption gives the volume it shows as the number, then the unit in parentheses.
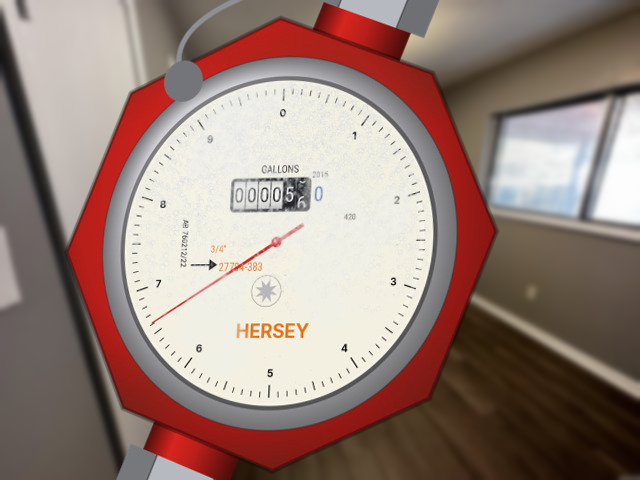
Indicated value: 556.6 (gal)
